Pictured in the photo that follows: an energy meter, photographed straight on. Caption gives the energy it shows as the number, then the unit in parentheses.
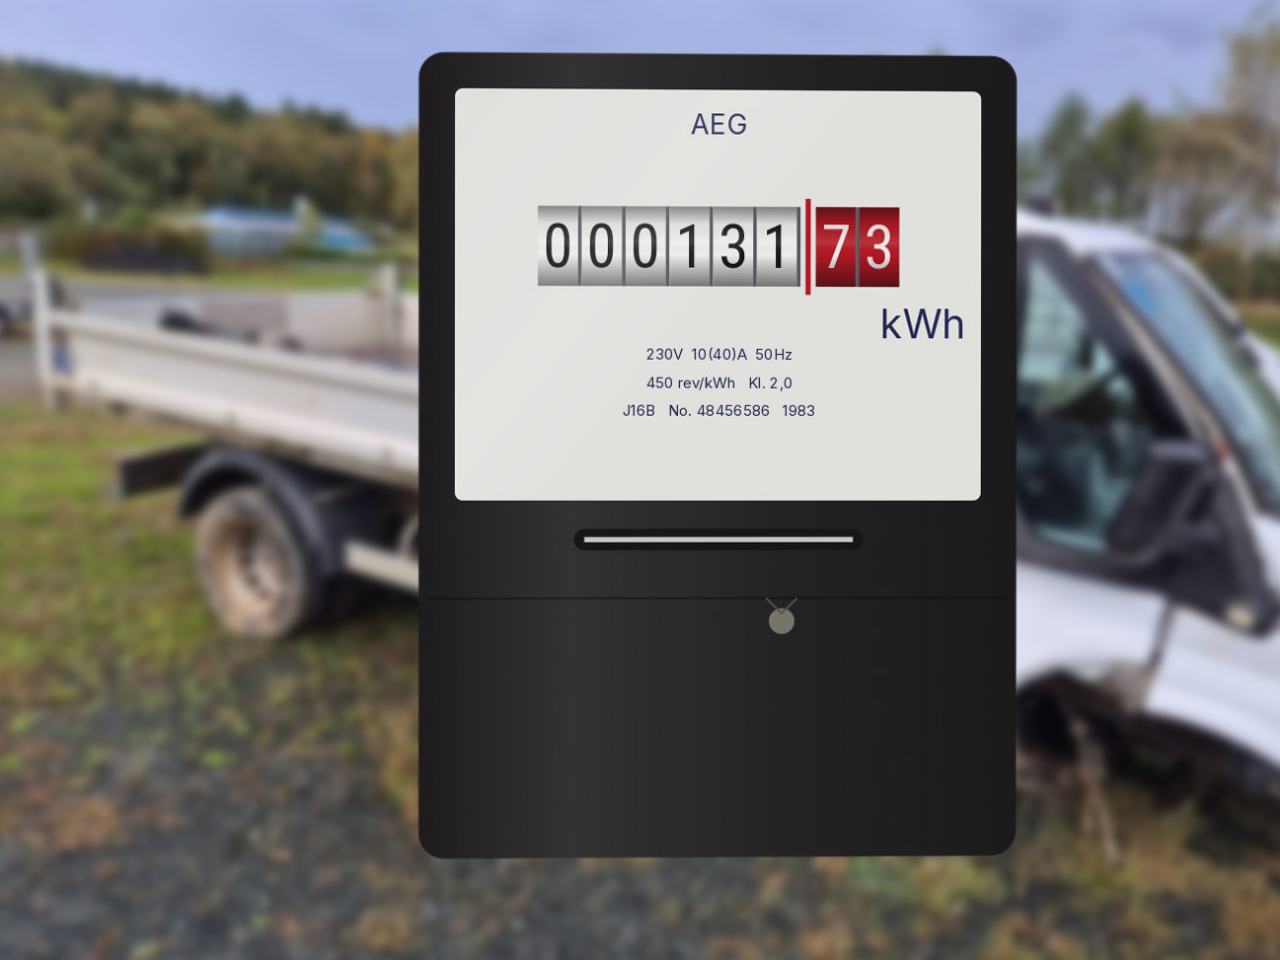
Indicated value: 131.73 (kWh)
